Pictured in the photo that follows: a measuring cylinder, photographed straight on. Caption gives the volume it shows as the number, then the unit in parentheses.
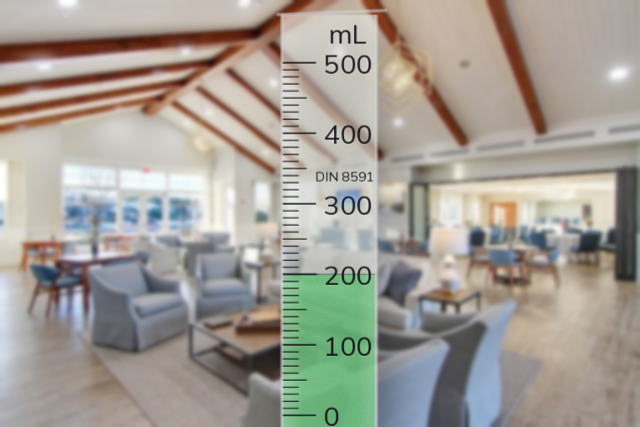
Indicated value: 200 (mL)
